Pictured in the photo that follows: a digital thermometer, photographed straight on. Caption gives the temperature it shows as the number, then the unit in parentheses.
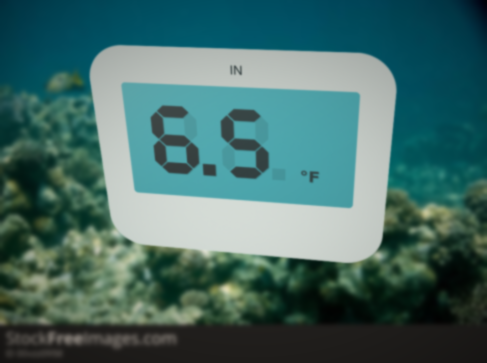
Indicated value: 6.5 (°F)
